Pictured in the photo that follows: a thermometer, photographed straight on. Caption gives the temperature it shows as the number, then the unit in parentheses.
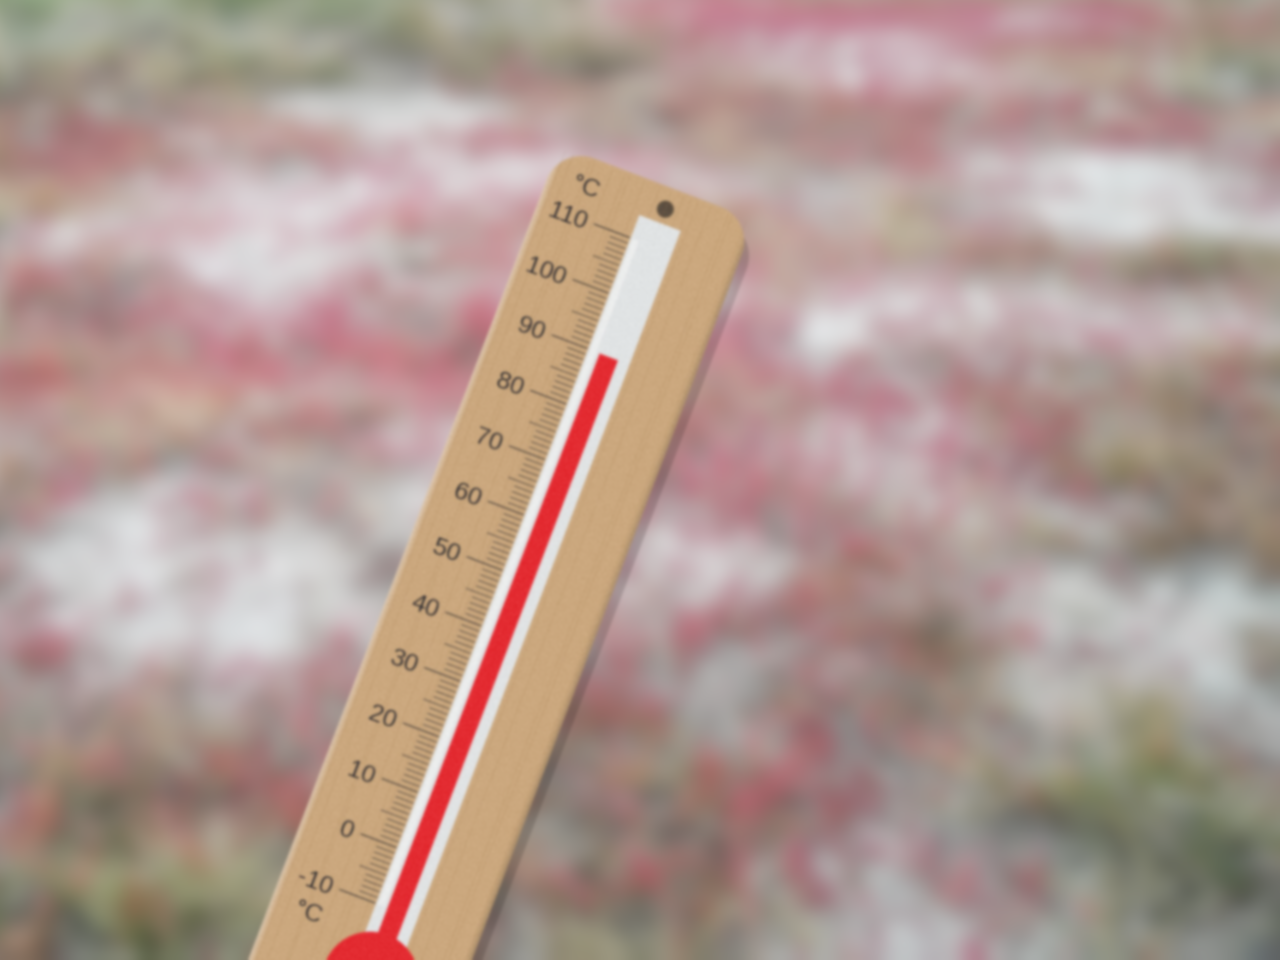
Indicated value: 90 (°C)
